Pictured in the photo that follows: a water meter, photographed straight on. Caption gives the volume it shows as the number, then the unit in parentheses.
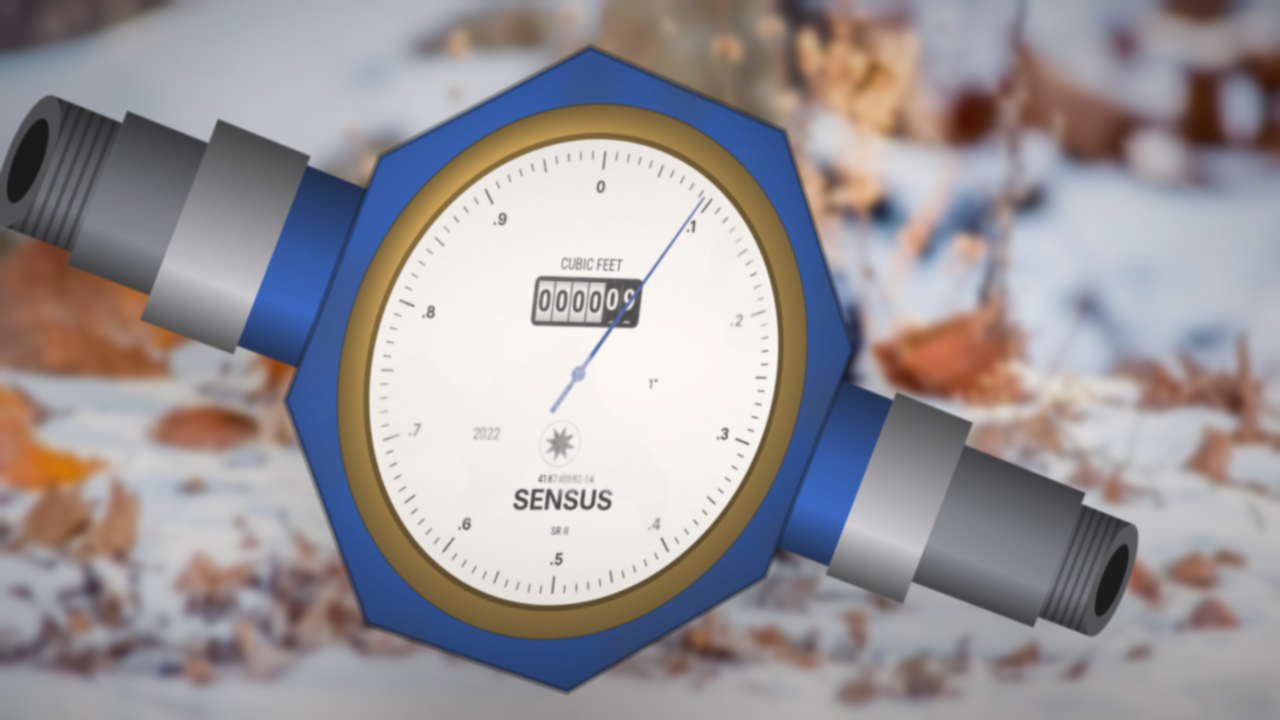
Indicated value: 9.09 (ft³)
